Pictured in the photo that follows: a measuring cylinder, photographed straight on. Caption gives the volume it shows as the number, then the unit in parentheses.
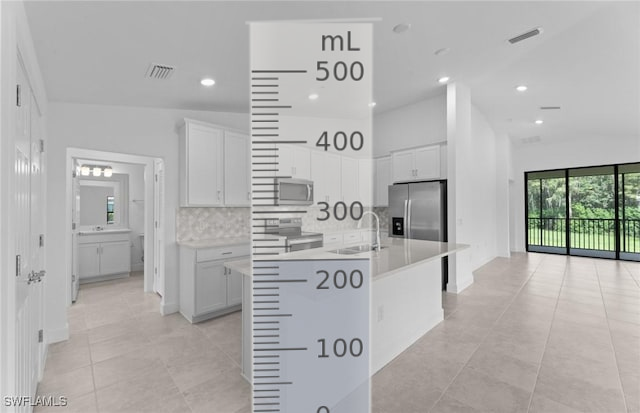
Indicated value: 230 (mL)
